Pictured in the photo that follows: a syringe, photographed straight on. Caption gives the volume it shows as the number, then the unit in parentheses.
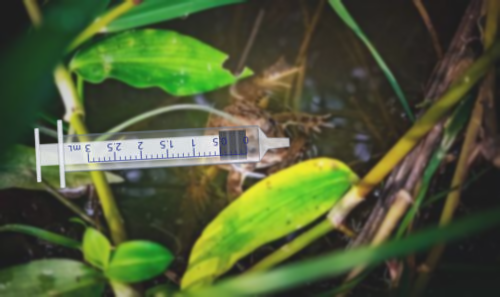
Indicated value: 0 (mL)
